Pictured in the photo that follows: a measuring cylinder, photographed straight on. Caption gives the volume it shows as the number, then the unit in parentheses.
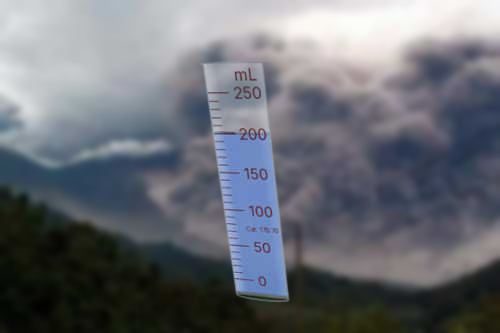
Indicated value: 200 (mL)
